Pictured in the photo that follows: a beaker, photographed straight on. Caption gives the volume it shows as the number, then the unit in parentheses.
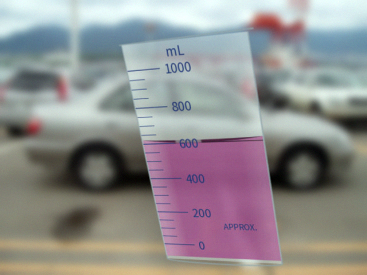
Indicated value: 600 (mL)
